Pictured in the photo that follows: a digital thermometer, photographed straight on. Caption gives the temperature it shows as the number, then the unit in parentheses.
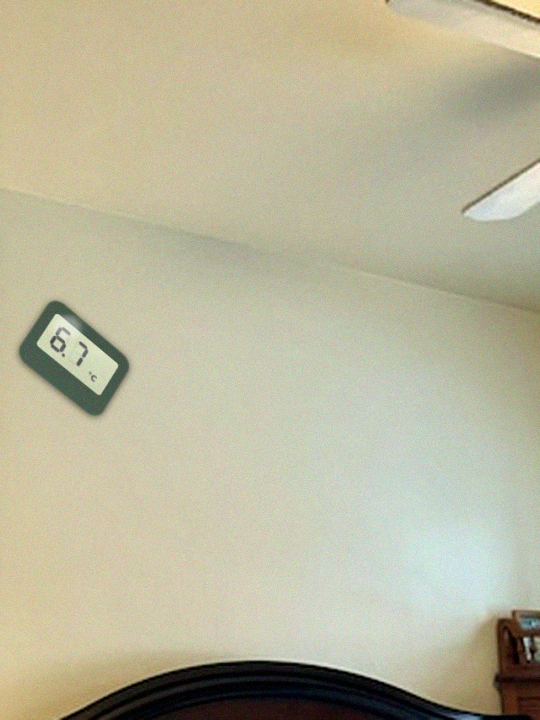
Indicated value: 6.7 (°C)
